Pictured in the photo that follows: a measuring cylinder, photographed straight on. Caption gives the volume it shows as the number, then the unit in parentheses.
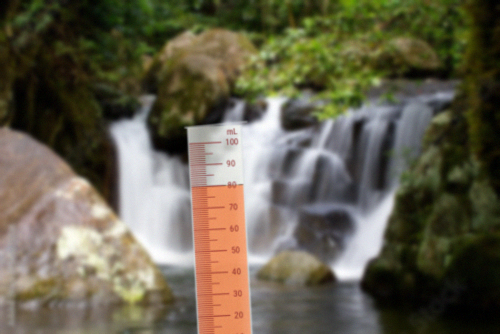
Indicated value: 80 (mL)
